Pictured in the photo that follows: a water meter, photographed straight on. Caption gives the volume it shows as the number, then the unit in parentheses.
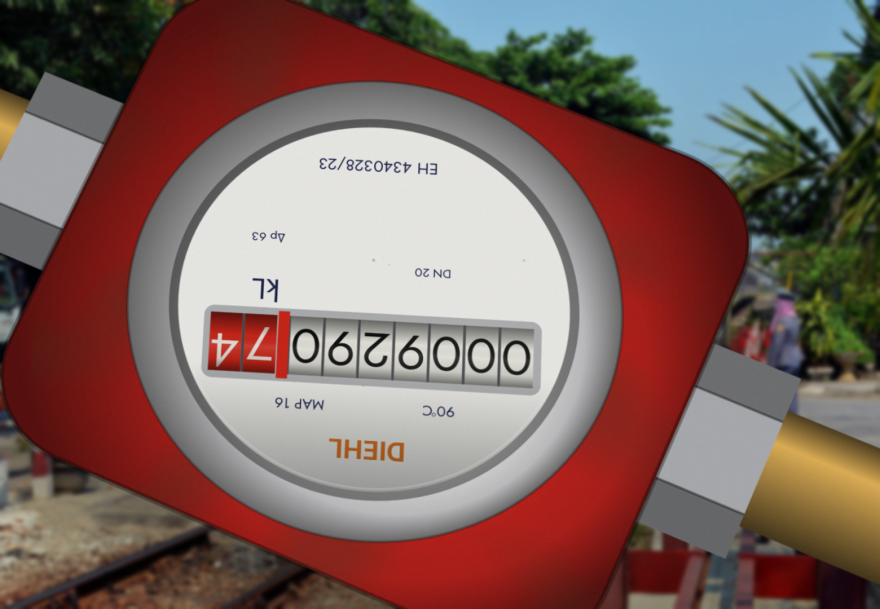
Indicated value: 9290.74 (kL)
